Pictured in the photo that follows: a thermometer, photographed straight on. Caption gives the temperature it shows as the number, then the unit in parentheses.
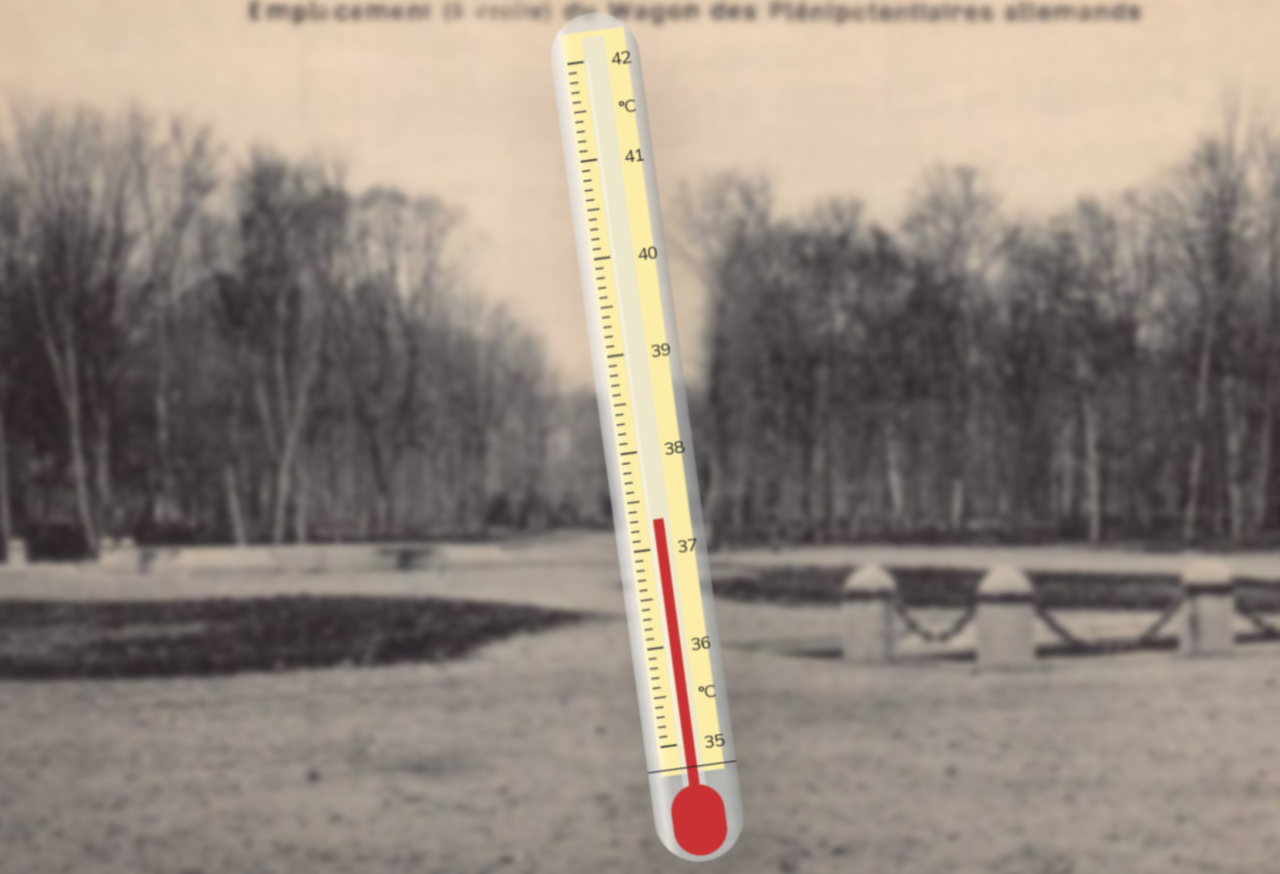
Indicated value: 37.3 (°C)
